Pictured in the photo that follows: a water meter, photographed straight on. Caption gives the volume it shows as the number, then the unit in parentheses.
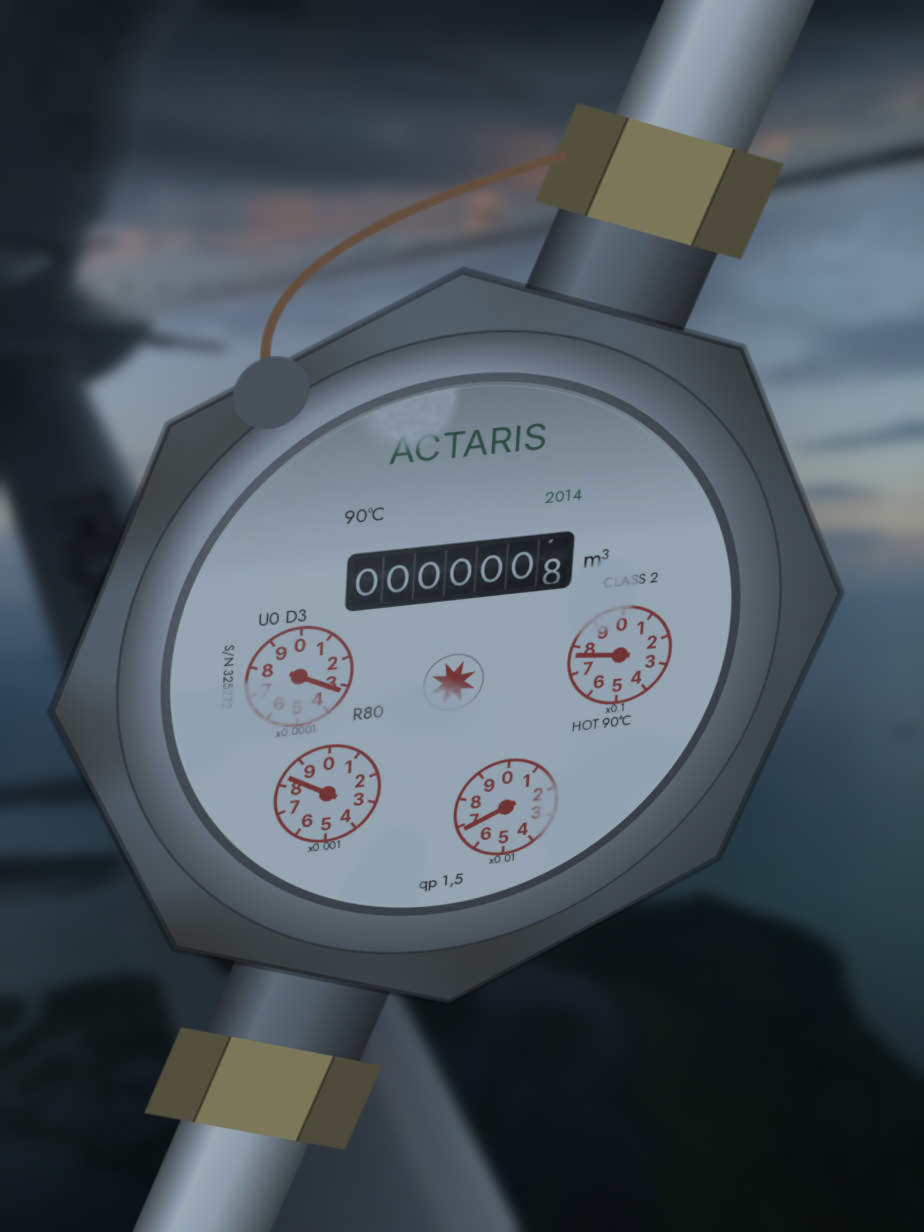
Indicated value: 7.7683 (m³)
